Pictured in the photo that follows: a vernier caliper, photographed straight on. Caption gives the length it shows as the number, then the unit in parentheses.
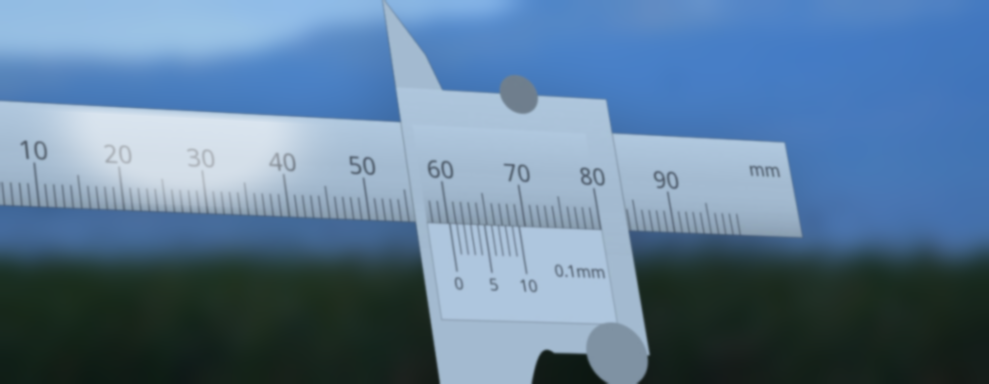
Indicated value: 60.2 (mm)
